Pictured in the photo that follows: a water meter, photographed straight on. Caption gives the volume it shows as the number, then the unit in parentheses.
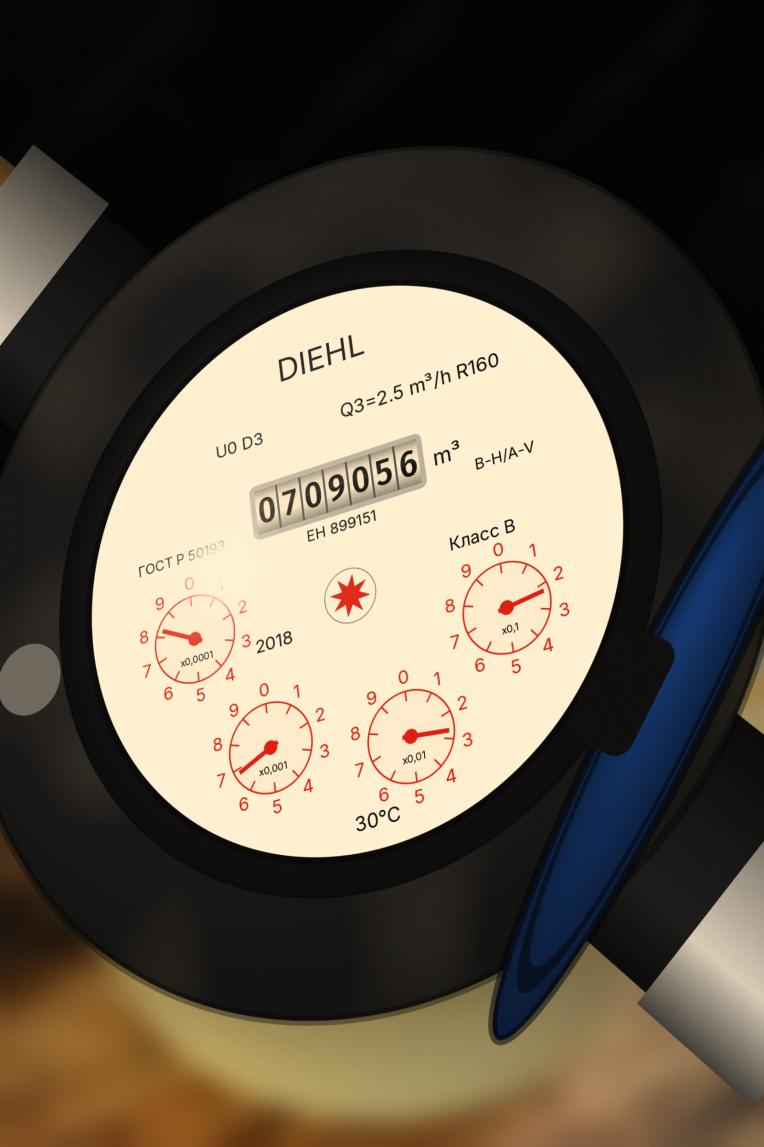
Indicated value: 709056.2268 (m³)
